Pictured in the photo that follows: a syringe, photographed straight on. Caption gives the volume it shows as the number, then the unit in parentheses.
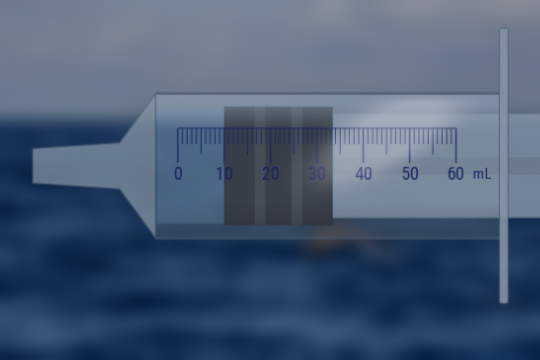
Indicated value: 10 (mL)
